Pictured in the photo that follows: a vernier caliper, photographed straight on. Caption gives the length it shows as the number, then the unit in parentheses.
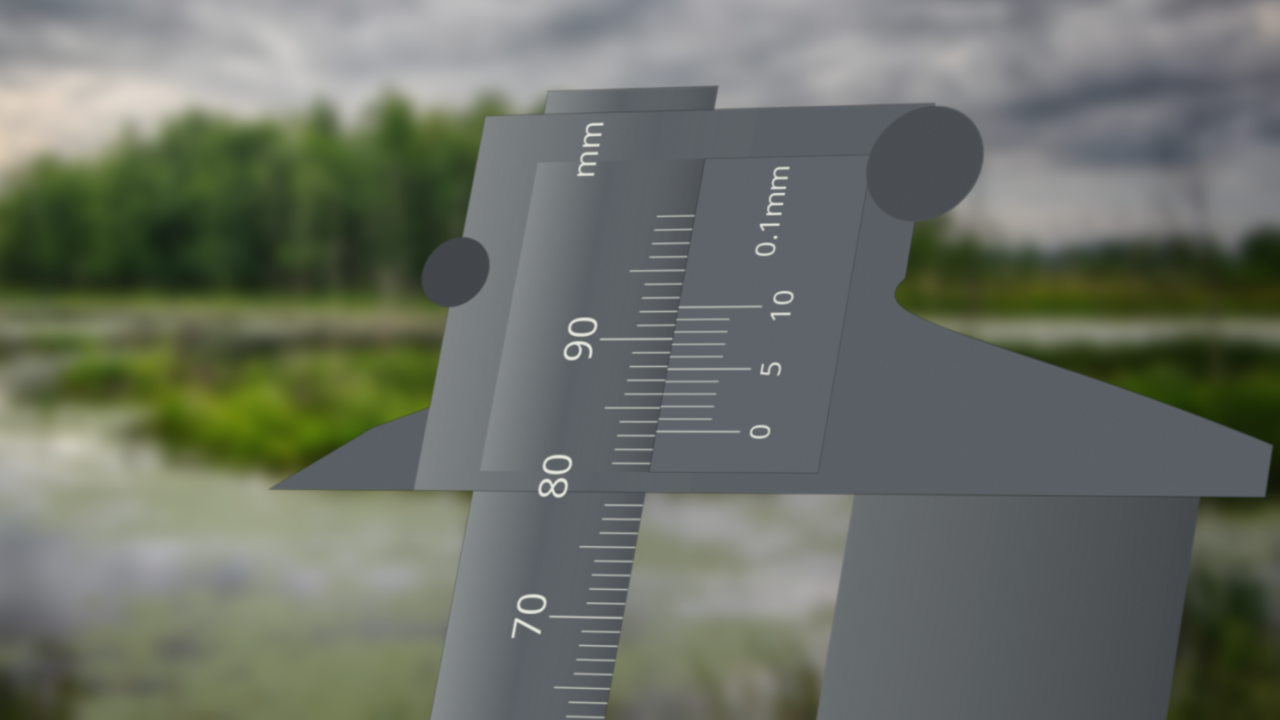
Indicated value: 83.3 (mm)
